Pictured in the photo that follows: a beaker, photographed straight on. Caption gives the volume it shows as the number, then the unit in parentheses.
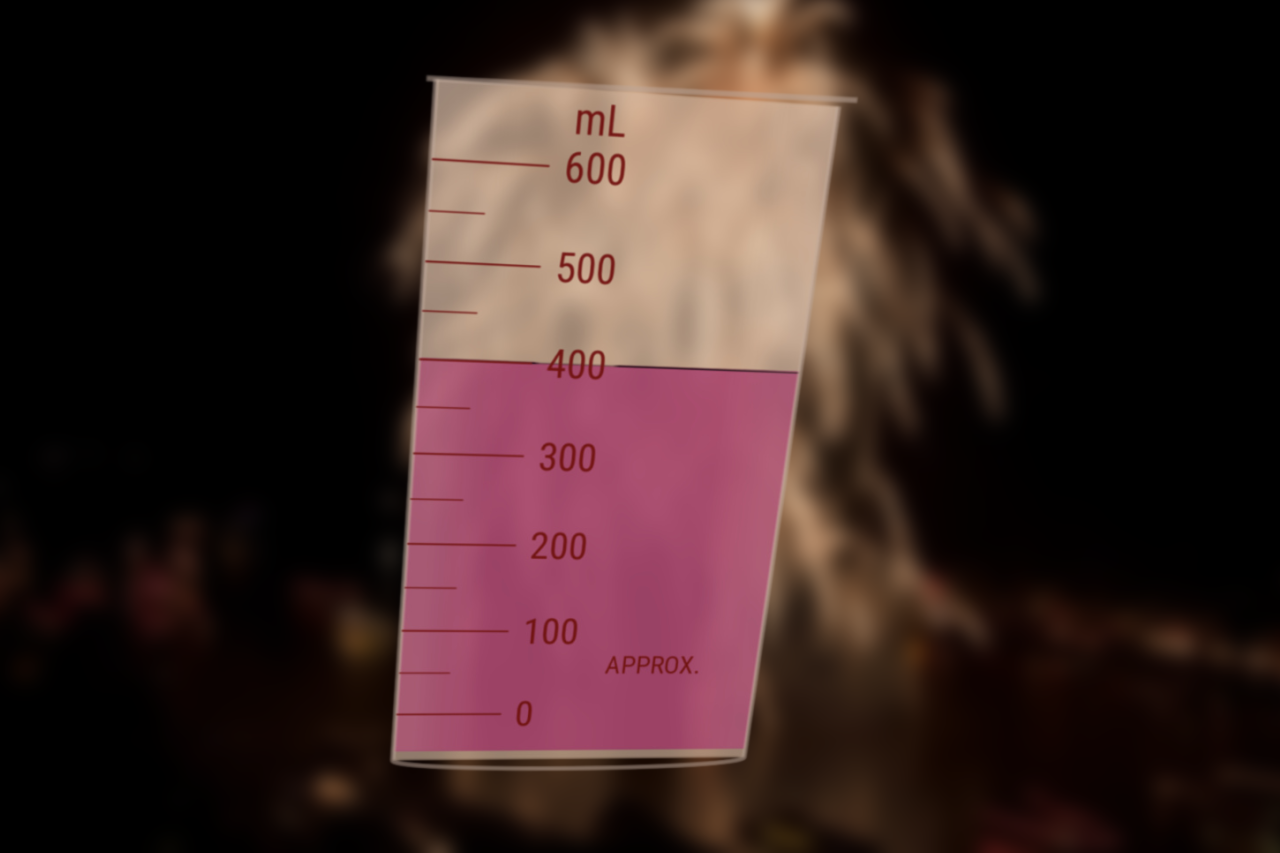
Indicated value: 400 (mL)
